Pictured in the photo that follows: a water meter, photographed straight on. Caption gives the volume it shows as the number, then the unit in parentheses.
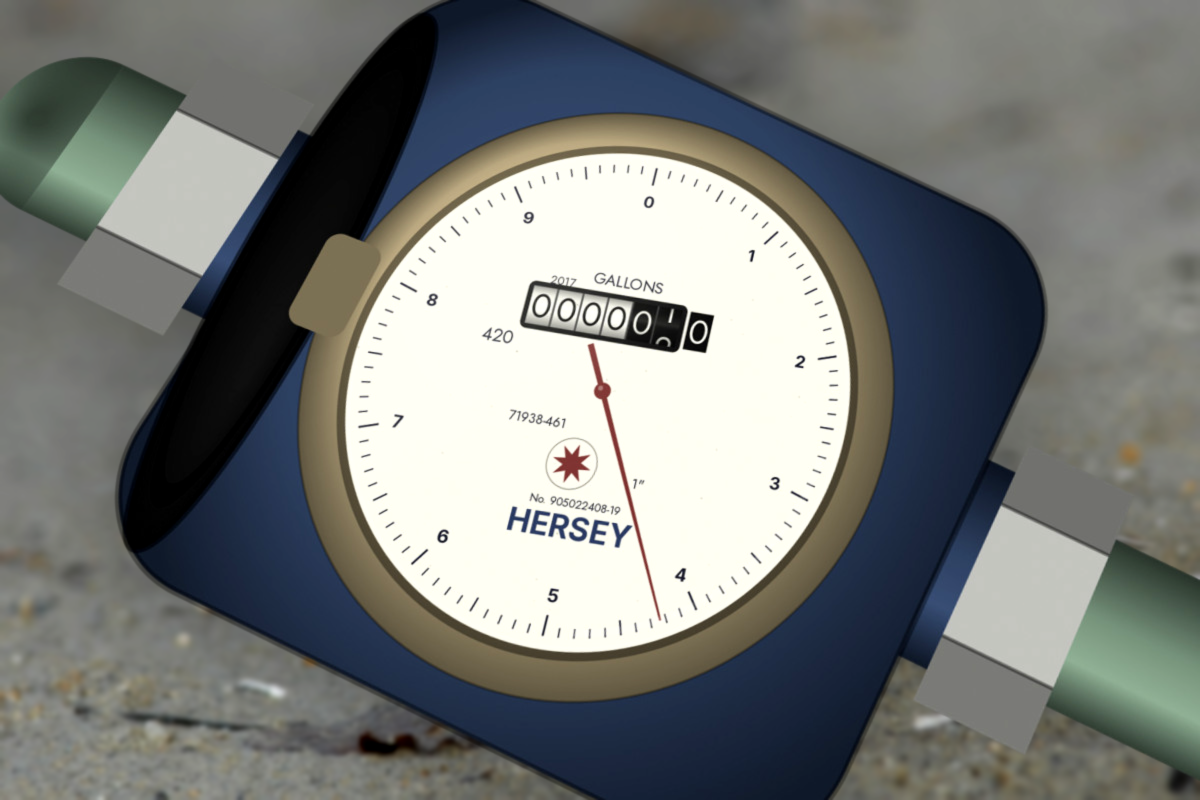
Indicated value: 14.2 (gal)
